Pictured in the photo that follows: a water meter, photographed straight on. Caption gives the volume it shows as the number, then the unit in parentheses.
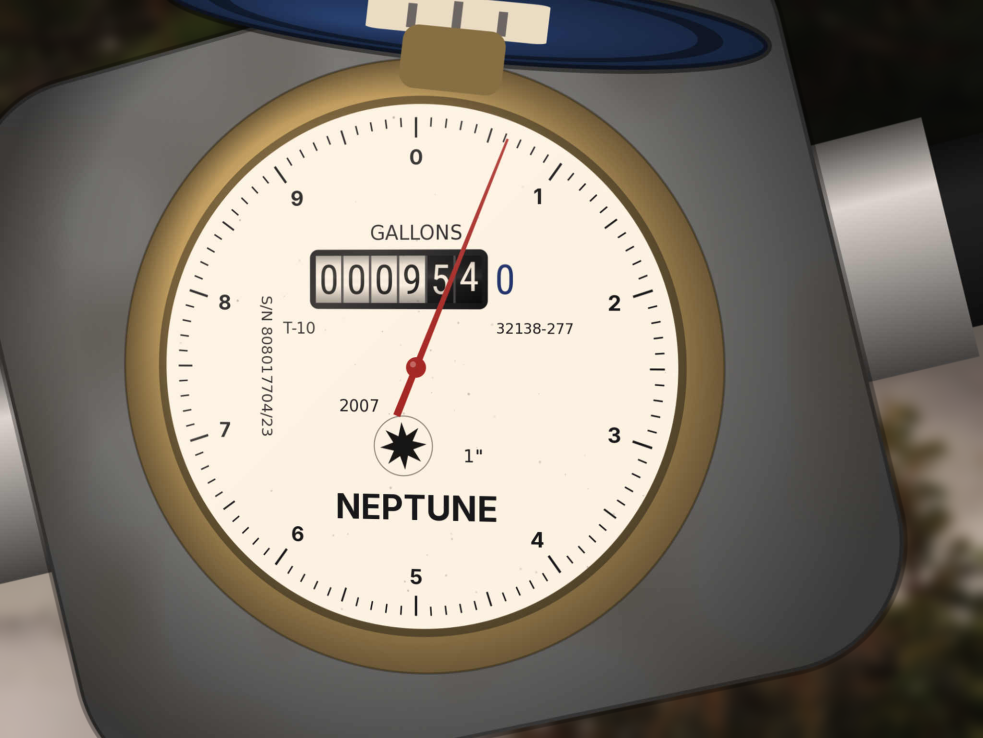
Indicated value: 9540.6 (gal)
